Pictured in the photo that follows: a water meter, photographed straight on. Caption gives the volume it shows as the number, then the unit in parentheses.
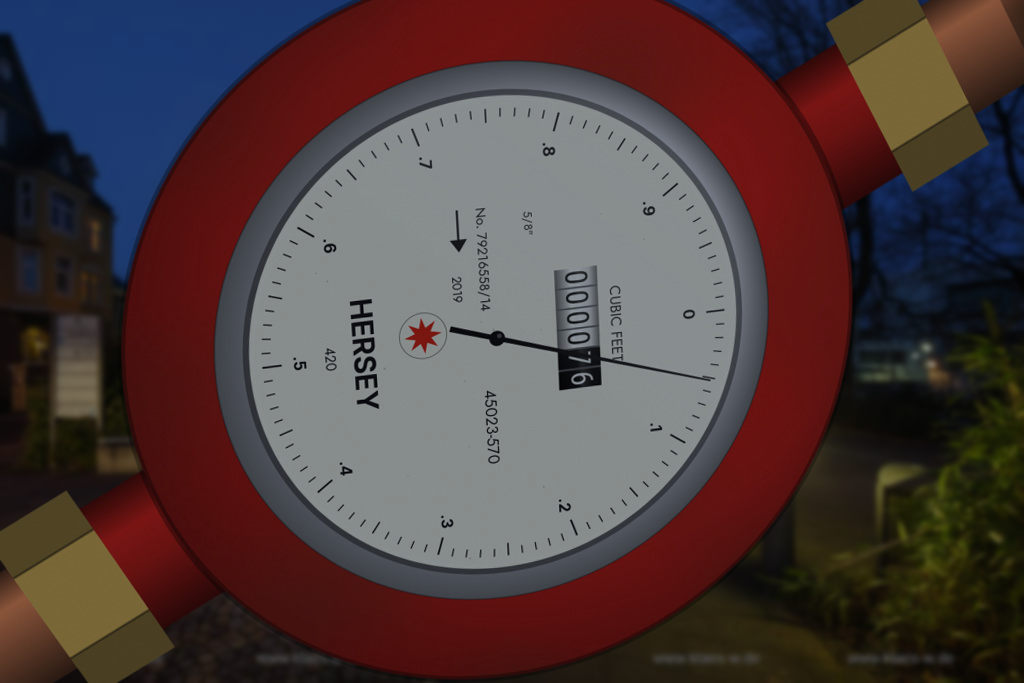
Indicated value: 76.05 (ft³)
